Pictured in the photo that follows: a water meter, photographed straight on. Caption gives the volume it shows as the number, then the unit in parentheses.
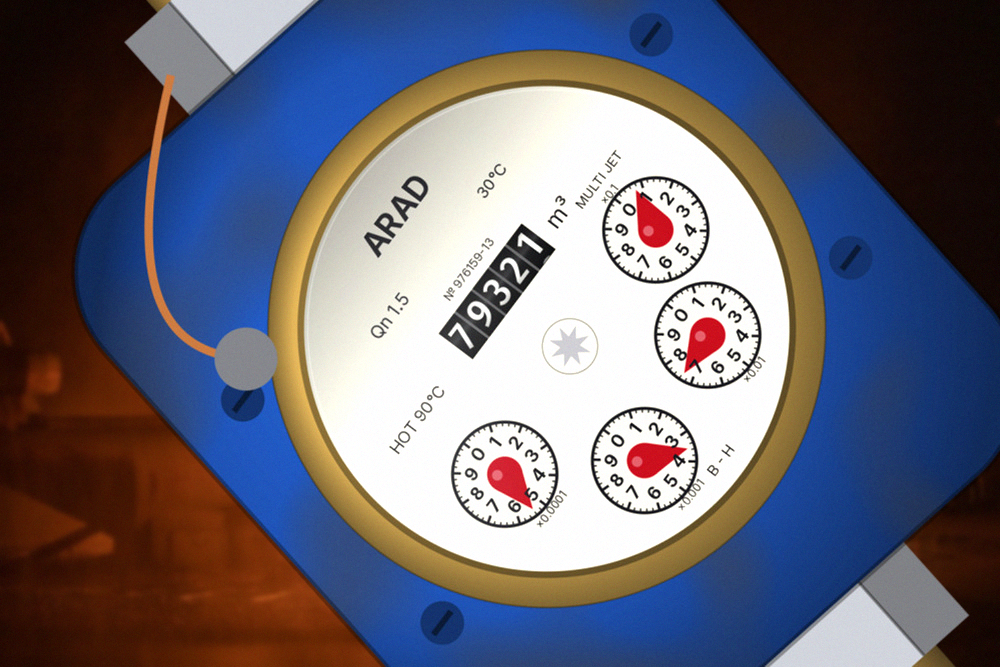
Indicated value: 79321.0735 (m³)
